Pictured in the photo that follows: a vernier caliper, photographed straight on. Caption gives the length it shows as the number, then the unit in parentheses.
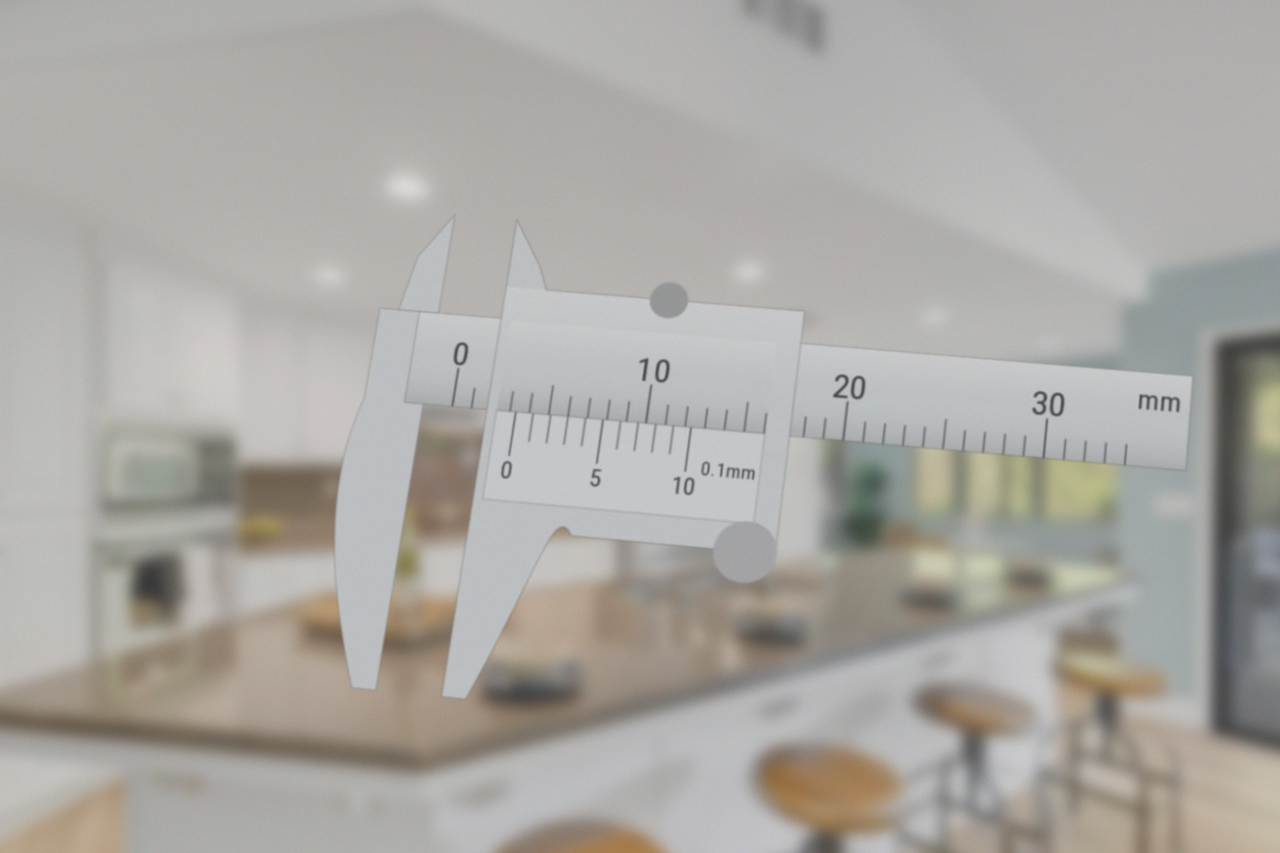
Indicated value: 3.3 (mm)
